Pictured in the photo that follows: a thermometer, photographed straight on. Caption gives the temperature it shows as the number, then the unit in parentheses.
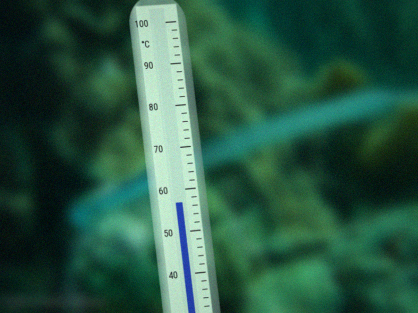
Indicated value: 57 (°C)
